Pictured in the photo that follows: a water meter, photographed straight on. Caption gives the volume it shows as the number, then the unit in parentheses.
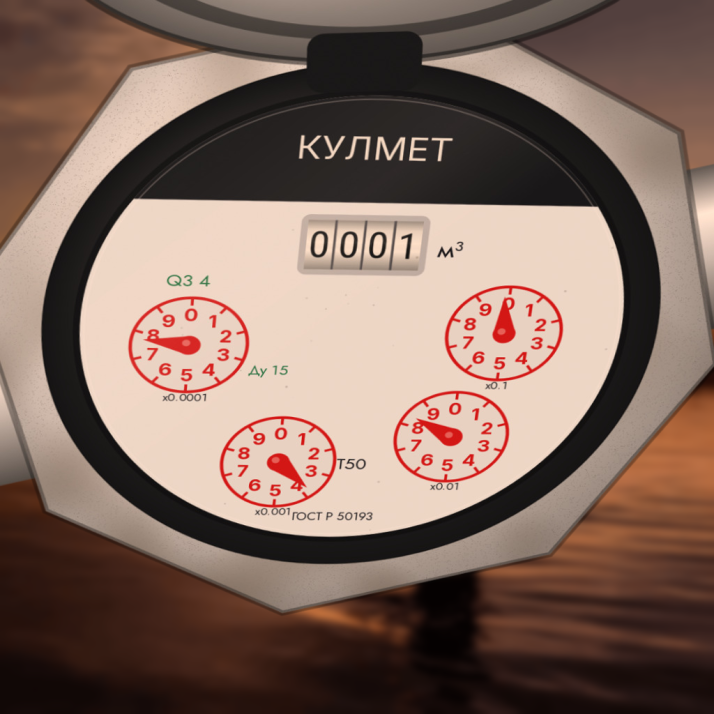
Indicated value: 0.9837 (m³)
